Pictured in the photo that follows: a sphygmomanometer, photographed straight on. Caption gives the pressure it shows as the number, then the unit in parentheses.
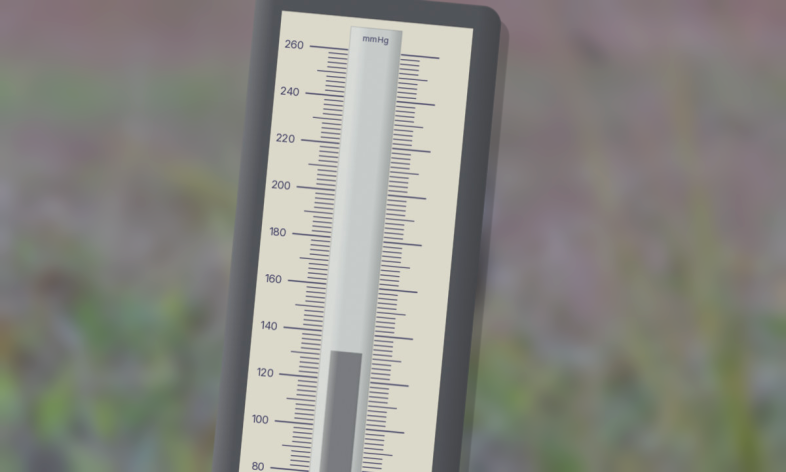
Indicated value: 132 (mmHg)
